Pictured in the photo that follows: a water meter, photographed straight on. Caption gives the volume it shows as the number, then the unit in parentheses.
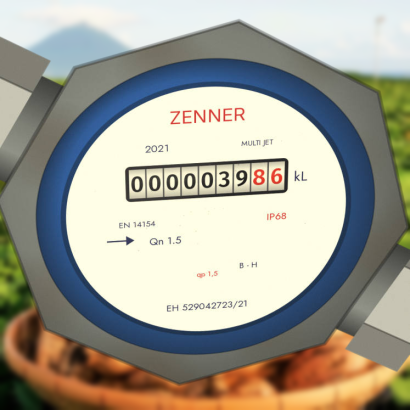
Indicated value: 39.86 (kL)
